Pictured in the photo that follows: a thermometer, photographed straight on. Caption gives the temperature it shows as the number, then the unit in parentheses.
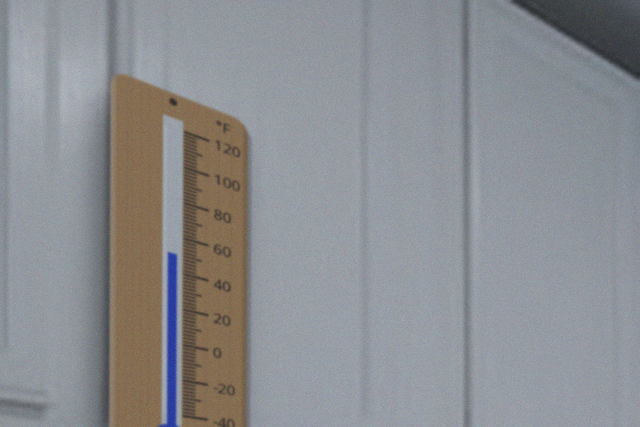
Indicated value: 50 (°F)
